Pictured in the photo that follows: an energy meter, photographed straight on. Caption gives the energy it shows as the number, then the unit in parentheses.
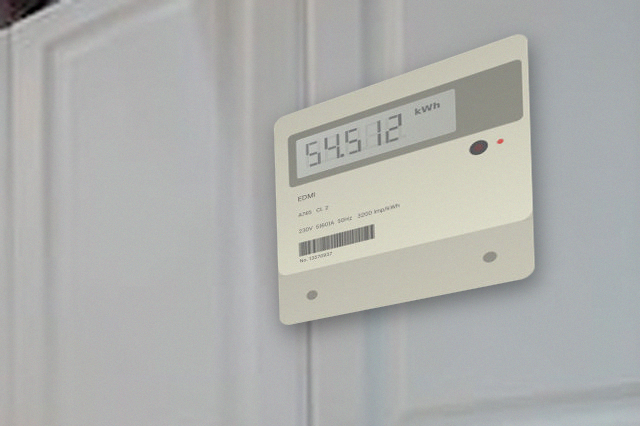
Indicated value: 54.512 (kWh)
